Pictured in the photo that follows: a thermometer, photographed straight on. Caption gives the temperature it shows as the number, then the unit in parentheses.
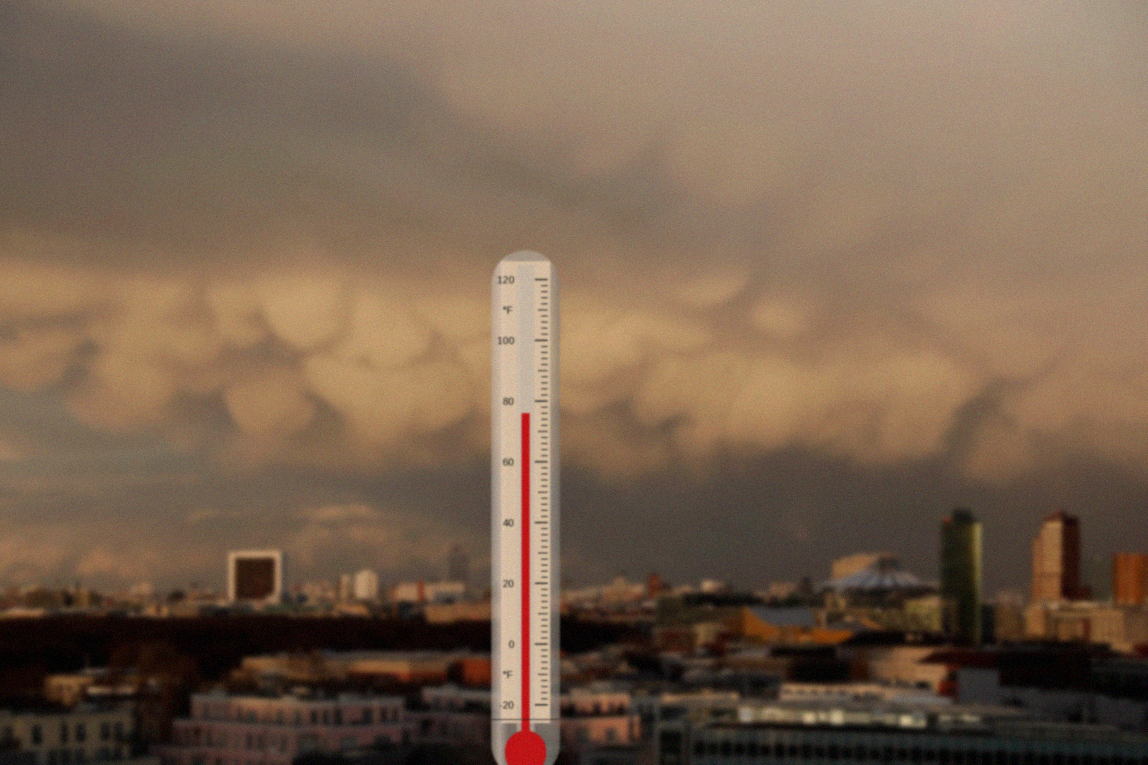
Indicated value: 76 (°F)
